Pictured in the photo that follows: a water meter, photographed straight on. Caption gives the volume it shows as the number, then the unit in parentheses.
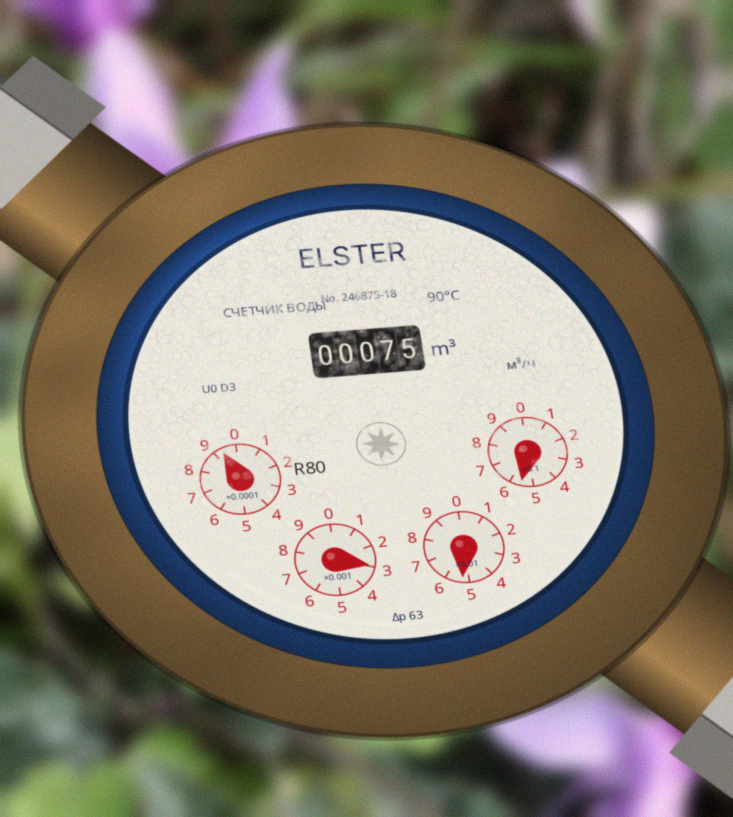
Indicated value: 75.5529 (m³)
